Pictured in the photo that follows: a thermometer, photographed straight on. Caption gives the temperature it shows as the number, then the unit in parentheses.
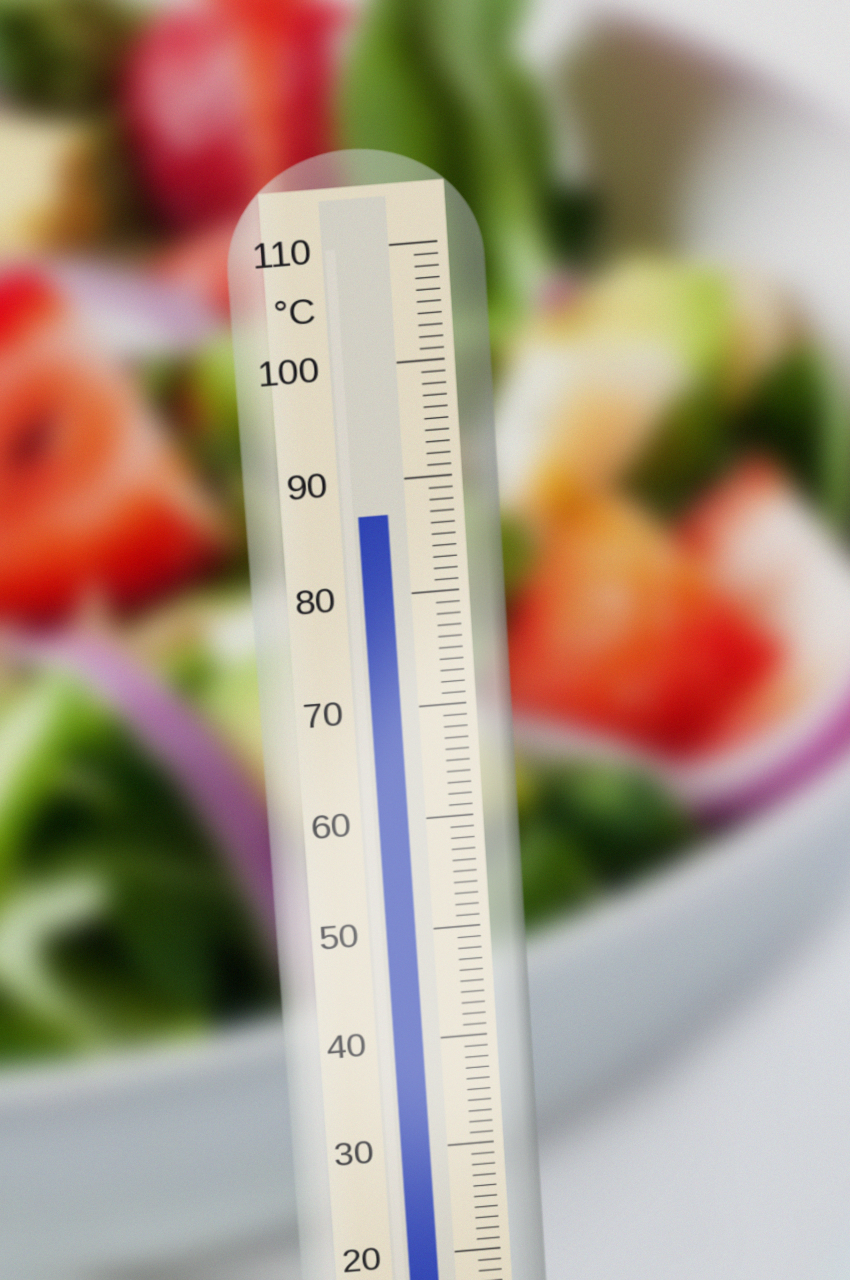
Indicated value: 87 (°C)
